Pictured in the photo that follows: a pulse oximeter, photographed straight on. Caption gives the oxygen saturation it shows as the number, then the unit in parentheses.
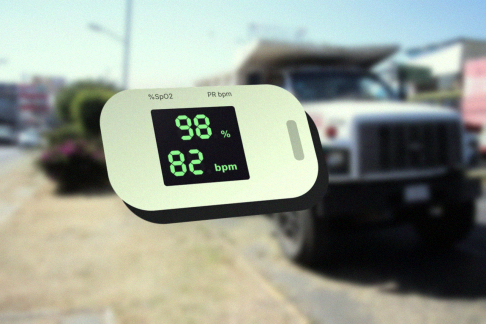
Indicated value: 98 (%)
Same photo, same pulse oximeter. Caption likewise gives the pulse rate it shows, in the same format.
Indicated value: 82 (bpm)
